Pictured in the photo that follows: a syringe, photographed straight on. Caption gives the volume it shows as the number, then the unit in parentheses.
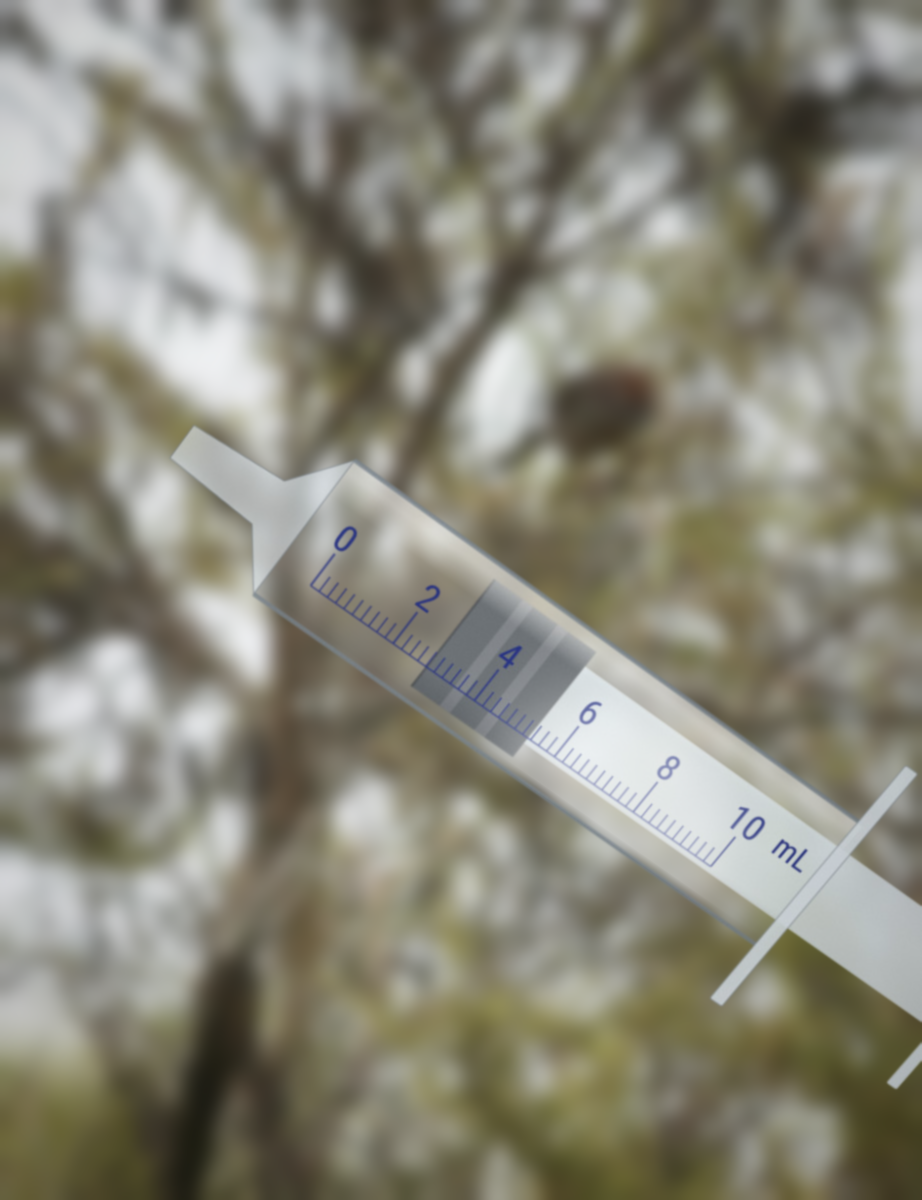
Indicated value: 2.8 (mL)
